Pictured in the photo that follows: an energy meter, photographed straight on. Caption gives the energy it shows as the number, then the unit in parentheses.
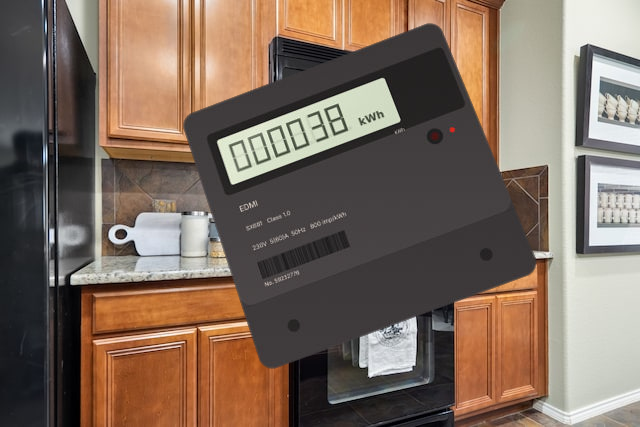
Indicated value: 38 (kWh)
